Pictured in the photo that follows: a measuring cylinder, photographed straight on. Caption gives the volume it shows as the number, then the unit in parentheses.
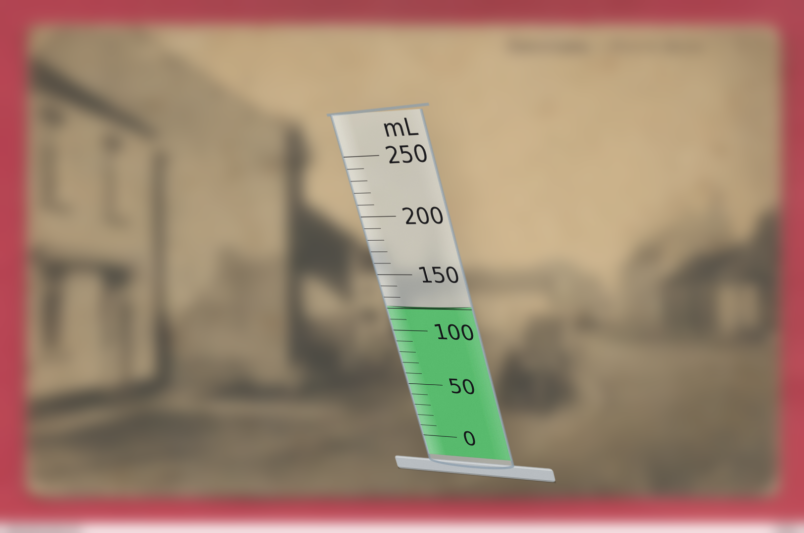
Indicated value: 120 (mL)
